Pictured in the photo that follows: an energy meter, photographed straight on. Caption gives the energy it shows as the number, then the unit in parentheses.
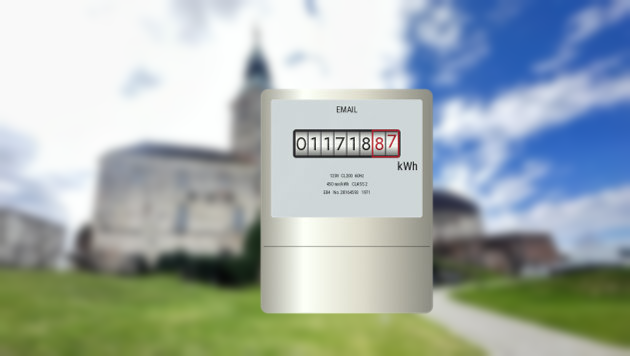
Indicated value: 11718.87 (kWh)
